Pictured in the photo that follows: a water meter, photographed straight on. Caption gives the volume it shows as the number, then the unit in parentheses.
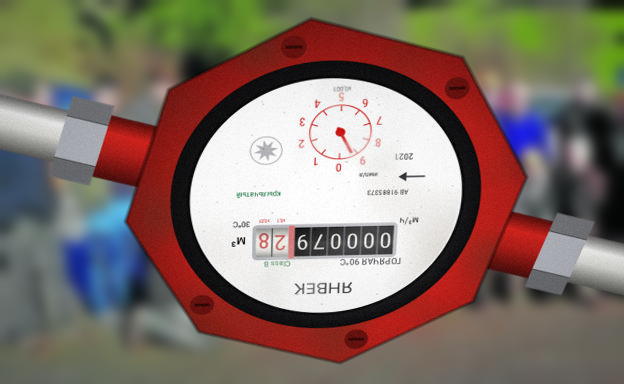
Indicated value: 79.279 (m³)
